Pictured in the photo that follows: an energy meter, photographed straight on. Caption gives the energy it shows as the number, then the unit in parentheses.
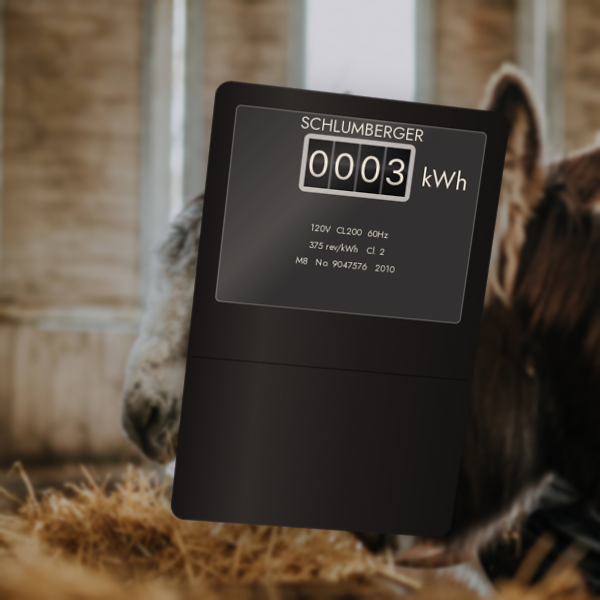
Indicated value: 3 (kWh)
